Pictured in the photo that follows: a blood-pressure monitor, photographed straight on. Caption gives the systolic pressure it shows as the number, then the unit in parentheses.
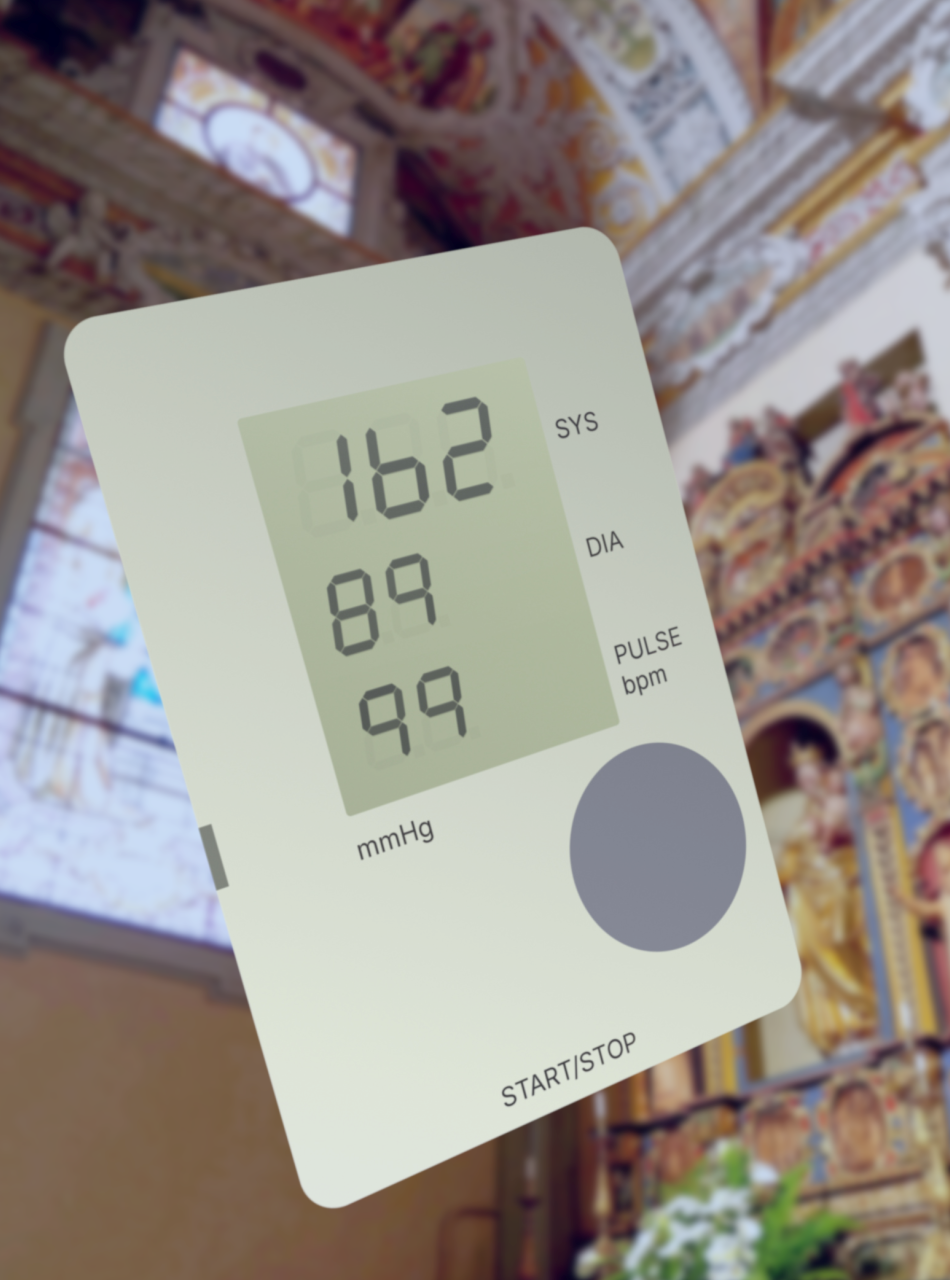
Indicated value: 162 (mmHg)
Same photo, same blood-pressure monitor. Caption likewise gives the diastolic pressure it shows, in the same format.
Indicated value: 89 (mmHg)
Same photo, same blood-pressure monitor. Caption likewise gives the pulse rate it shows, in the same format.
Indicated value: 99 (bpm)
